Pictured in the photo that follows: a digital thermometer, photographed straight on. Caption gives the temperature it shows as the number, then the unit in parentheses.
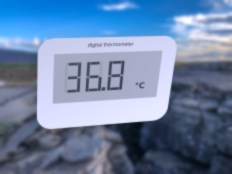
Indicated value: 36.8 (°C)
